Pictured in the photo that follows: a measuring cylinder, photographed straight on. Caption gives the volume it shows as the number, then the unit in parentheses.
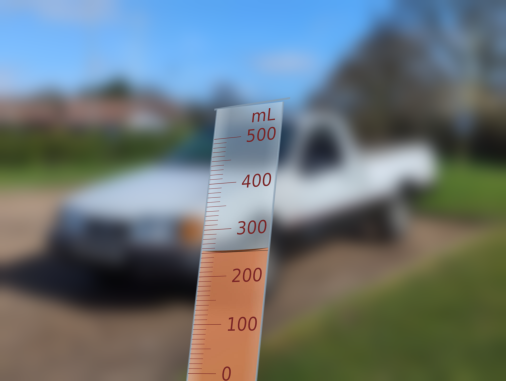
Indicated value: 250 (mL)
